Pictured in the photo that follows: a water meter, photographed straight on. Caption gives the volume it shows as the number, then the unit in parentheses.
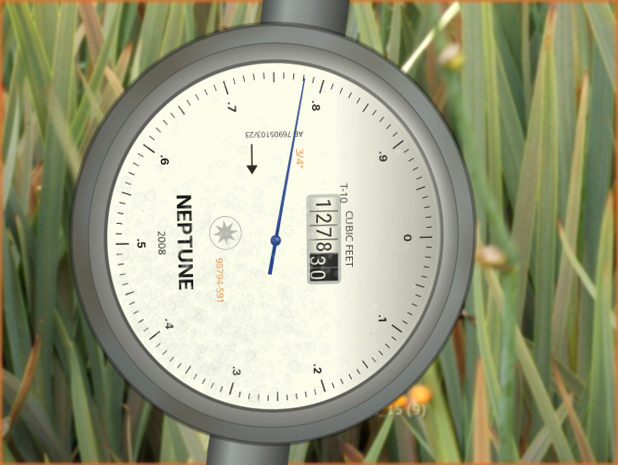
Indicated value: 127829.78 (ft³)
